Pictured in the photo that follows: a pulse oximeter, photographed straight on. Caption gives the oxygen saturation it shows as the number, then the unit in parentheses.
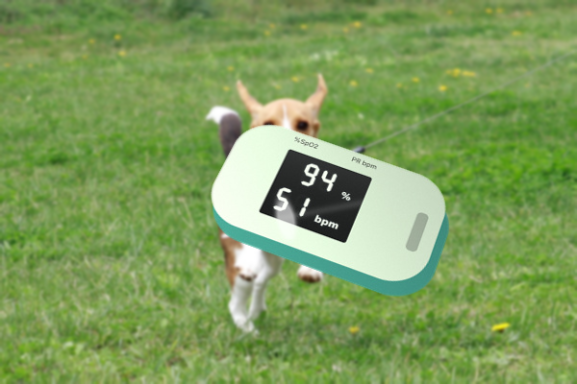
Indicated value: 94 (%)
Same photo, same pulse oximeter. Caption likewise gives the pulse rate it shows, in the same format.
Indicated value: 51 (bpm)
